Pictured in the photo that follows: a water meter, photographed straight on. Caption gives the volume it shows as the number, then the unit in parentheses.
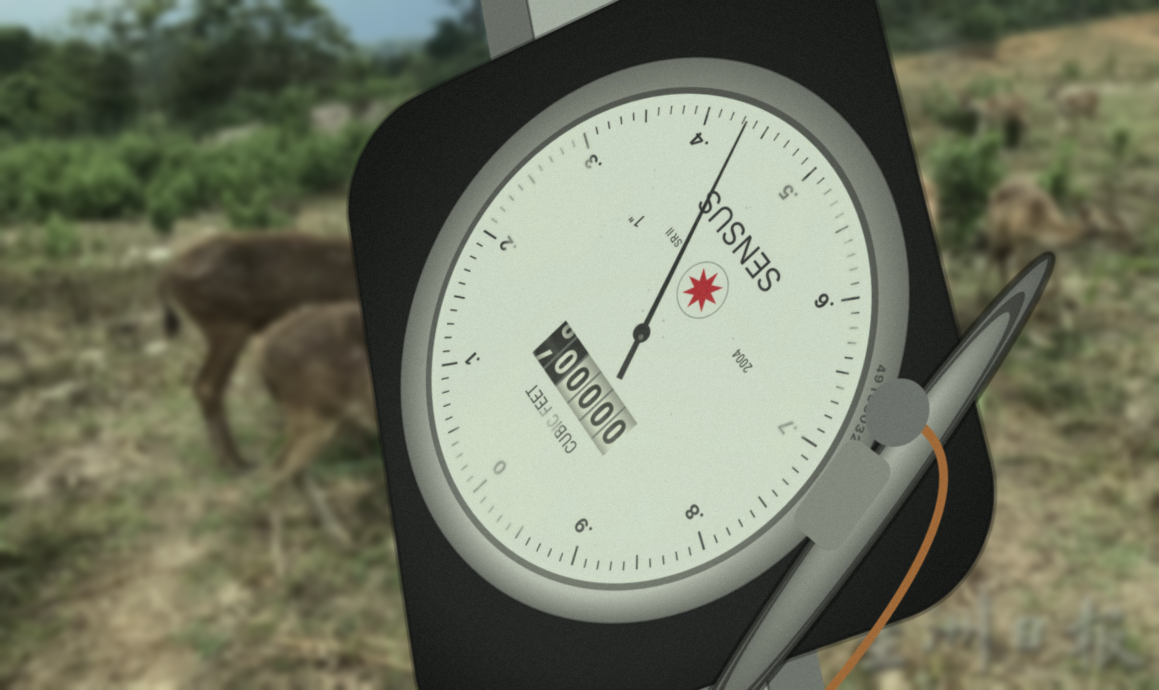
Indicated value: 7.43 (ft³)
